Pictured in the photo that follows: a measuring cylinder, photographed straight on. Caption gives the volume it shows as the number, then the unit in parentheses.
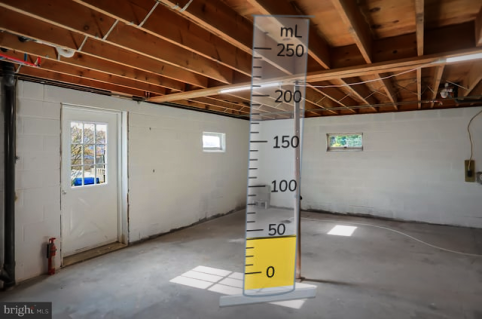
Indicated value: 40 (mL)
